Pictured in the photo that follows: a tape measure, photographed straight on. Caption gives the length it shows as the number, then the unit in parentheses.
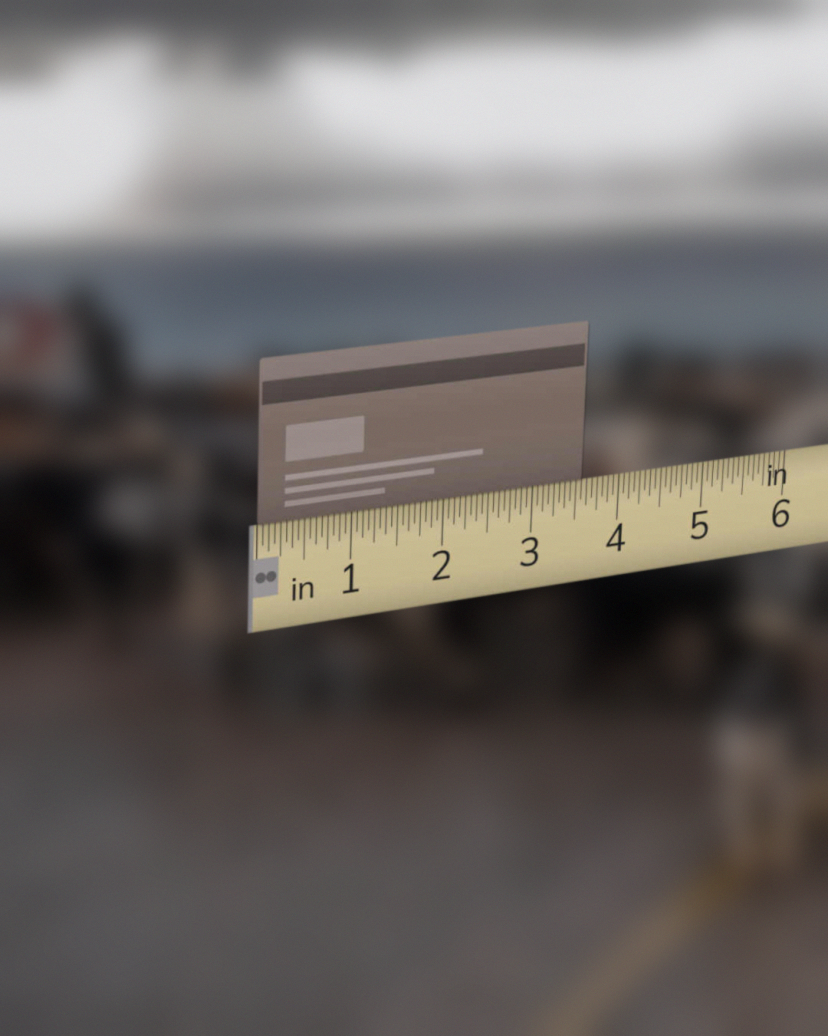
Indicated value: 3.5625 (in)
